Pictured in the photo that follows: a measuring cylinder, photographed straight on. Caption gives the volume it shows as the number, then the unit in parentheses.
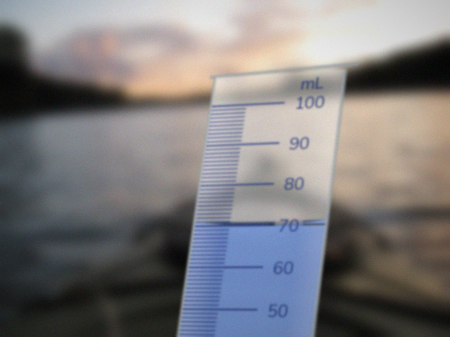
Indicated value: 70 (mL)
